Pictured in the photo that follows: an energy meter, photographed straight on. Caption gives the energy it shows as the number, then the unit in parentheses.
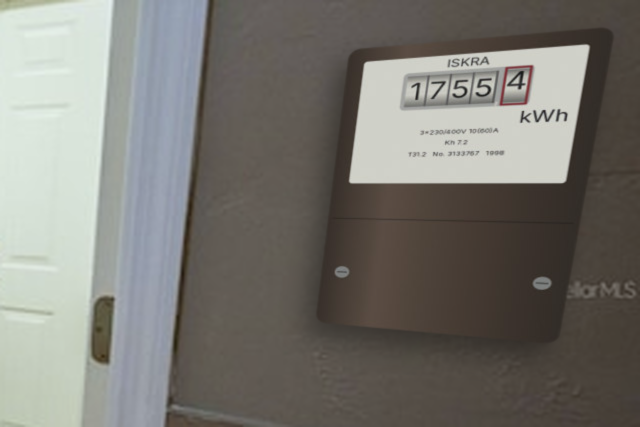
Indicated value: 1755.4 (kWh)
